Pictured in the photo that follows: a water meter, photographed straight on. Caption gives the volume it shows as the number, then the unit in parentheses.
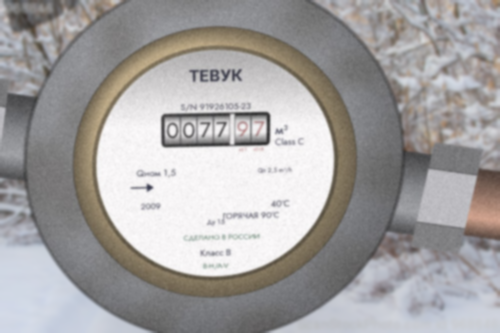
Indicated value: 77.97 (m³)
